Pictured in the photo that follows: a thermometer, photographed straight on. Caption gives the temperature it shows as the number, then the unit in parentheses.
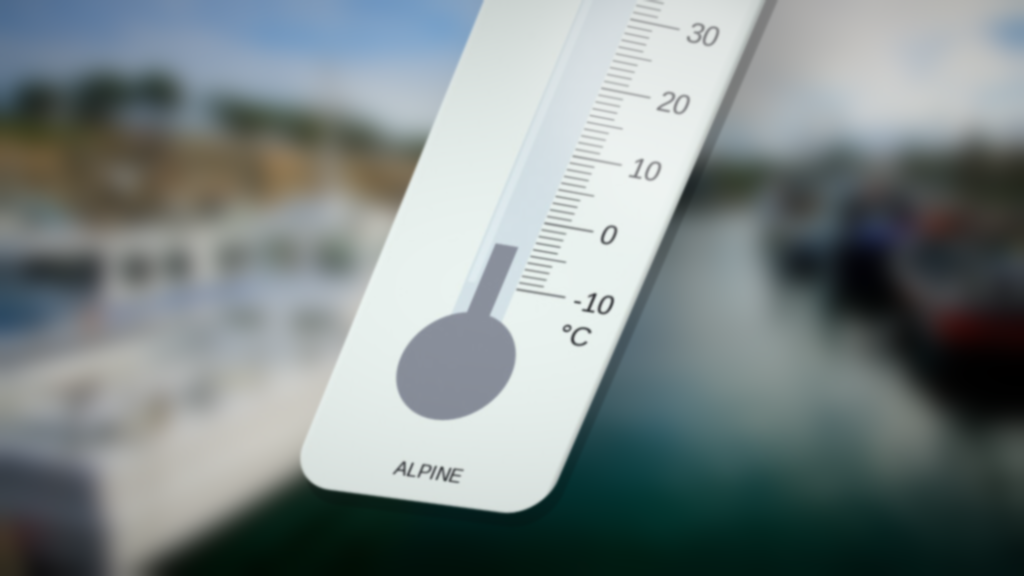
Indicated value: -4 (°C)
